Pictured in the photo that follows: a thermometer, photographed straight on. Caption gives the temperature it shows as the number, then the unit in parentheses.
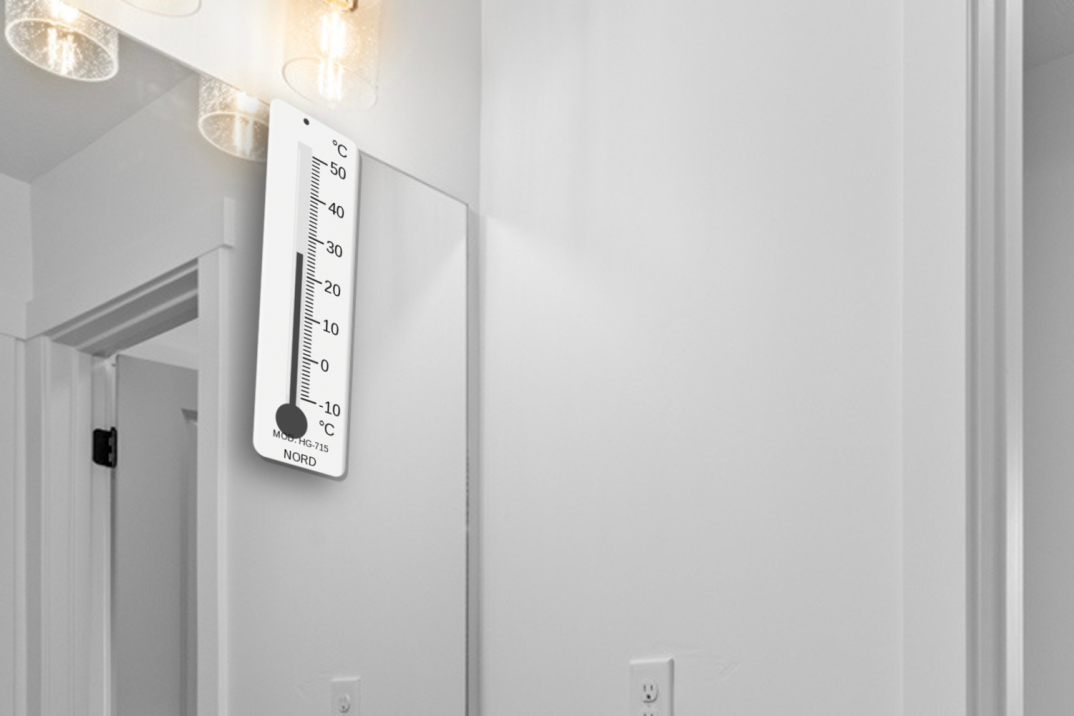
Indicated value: 25 (°C)
